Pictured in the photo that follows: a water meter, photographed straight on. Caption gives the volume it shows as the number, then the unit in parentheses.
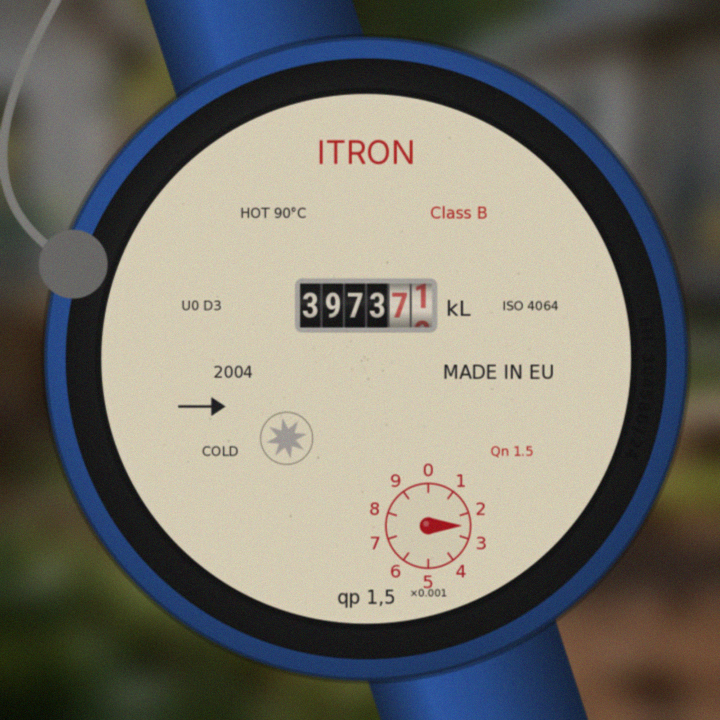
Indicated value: 3973.712 (kL)
